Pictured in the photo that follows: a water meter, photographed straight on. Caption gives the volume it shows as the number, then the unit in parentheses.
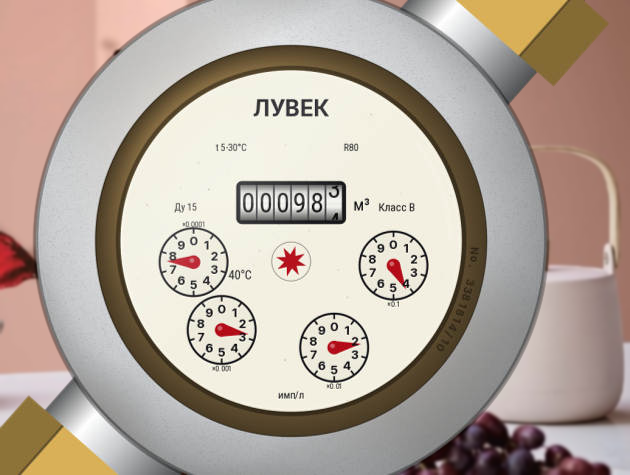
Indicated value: 983.4227 (m³)
